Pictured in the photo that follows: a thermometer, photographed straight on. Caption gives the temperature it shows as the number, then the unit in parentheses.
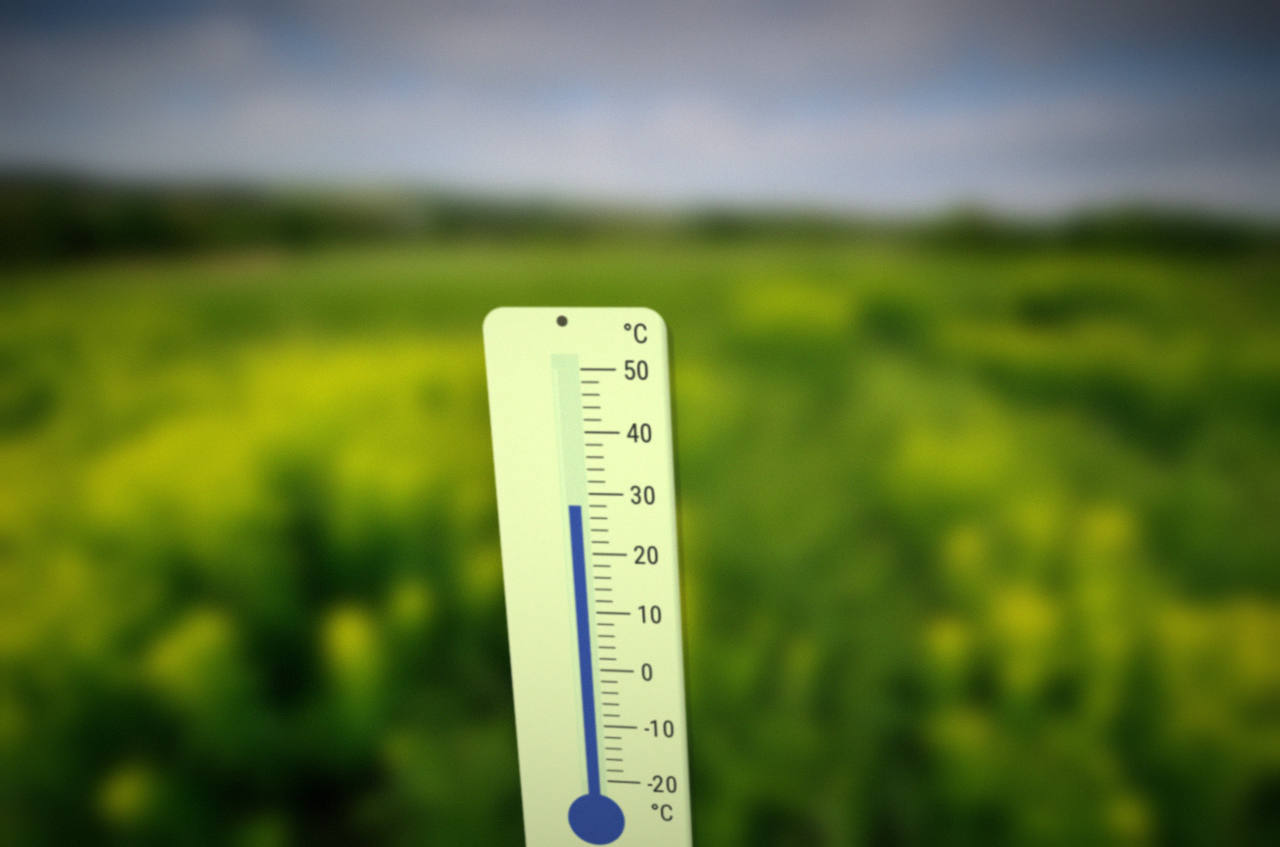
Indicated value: 28 (°C)
